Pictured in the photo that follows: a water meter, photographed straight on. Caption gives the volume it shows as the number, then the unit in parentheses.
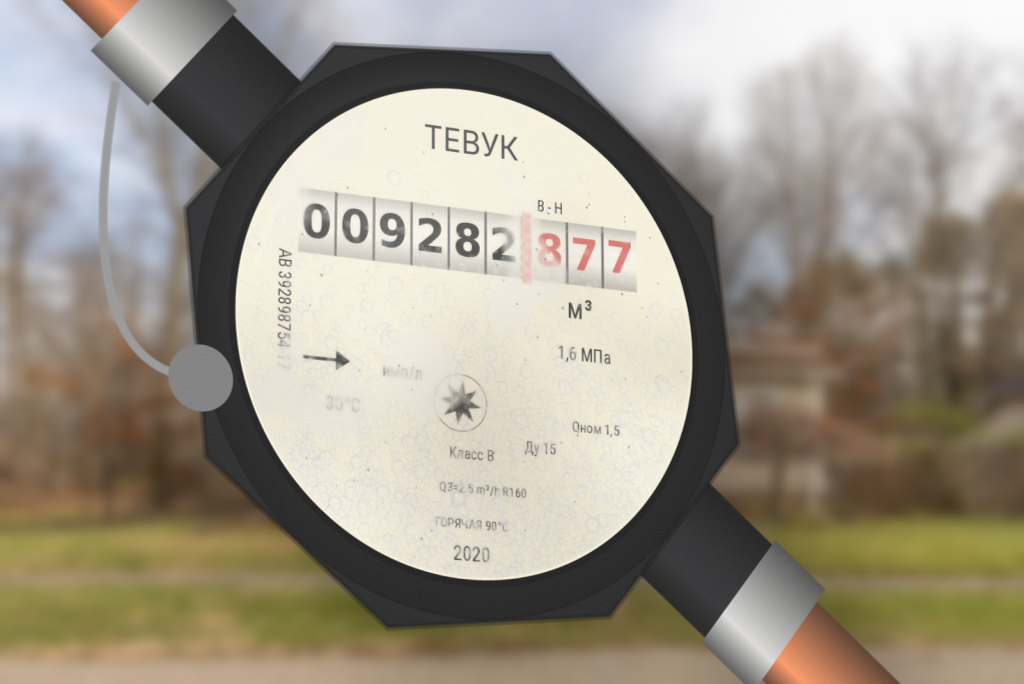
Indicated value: 9282.877 (m³)
